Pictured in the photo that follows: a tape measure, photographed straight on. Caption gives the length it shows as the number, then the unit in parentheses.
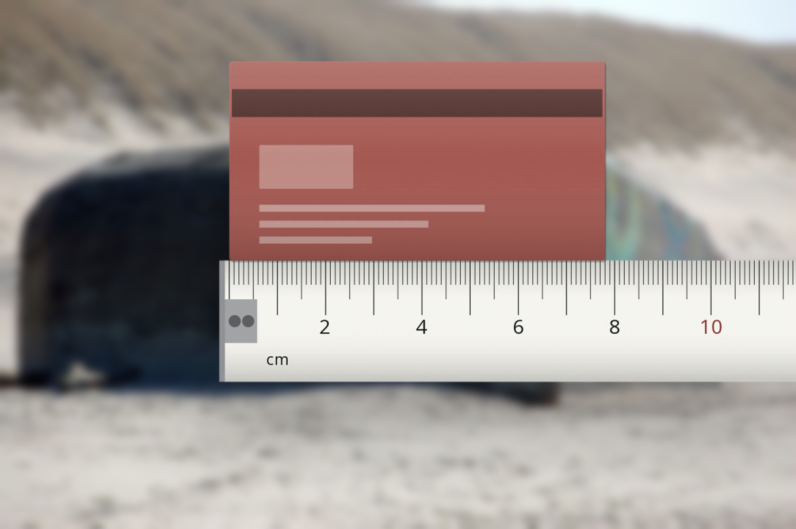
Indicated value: 7.8 (cm)
